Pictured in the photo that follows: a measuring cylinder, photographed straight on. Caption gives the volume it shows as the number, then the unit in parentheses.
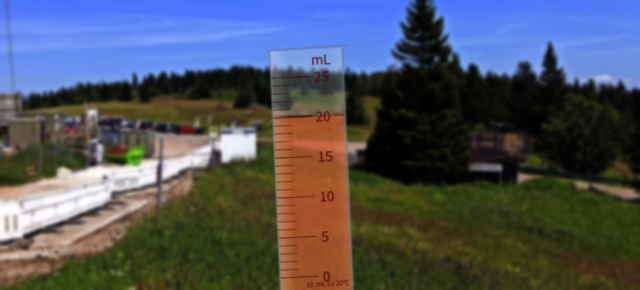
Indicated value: 20 (mL)
